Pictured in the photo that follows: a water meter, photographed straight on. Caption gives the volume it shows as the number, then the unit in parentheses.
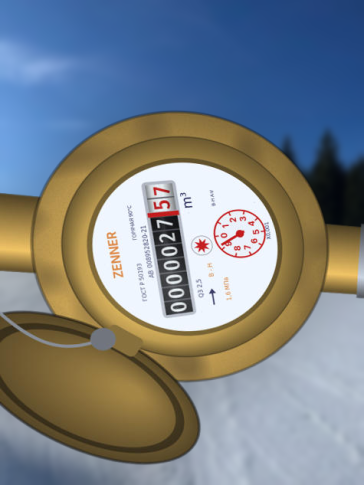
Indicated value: 27.569 (m³)
